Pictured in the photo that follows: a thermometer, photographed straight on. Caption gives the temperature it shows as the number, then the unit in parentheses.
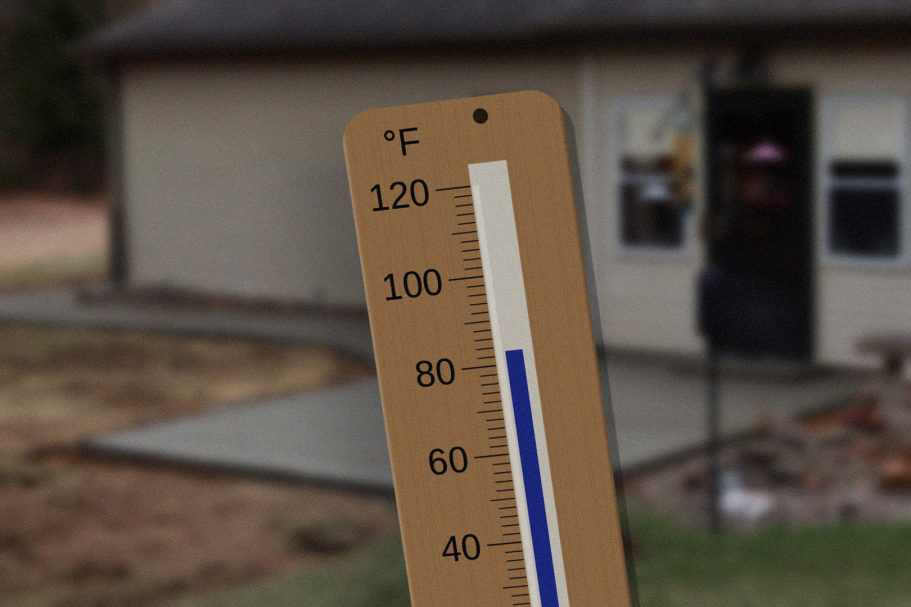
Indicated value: 83 (°F)
